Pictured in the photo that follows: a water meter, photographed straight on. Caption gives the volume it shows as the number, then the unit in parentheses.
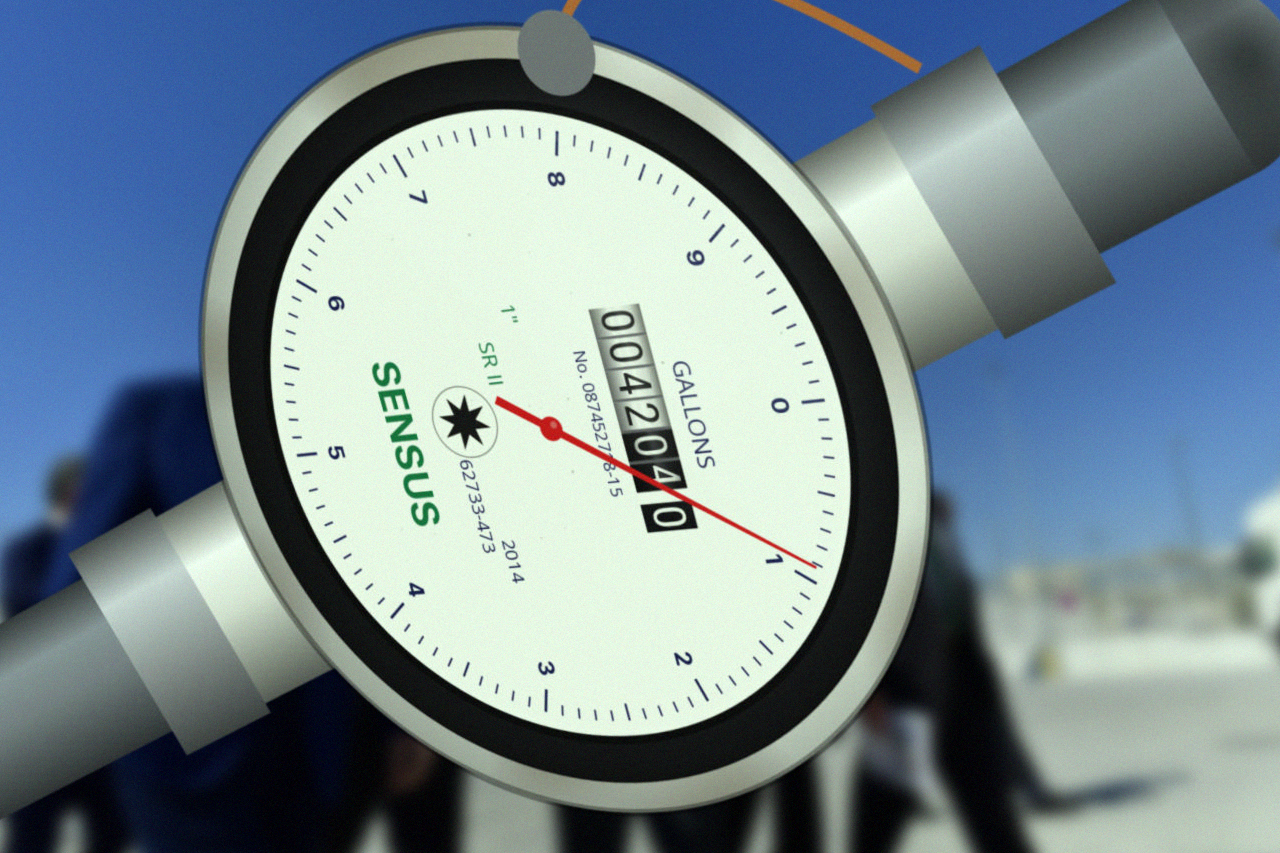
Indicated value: 42040.9 (gal)
